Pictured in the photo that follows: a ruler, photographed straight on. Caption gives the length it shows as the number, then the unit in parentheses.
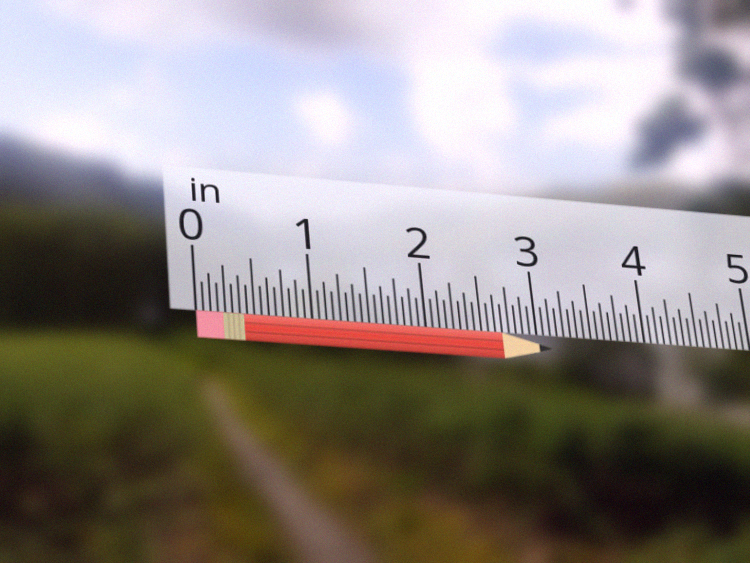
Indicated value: 3.125 (in)
